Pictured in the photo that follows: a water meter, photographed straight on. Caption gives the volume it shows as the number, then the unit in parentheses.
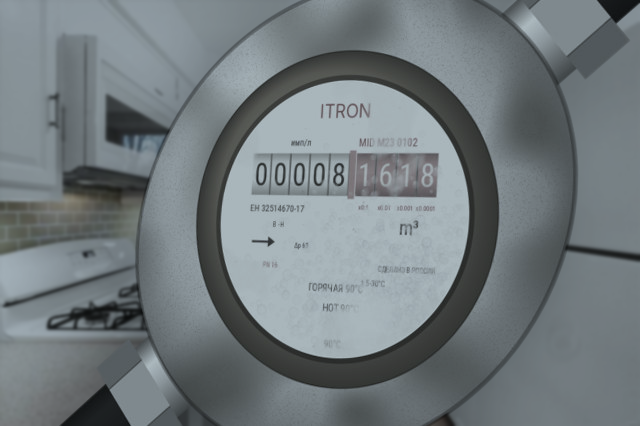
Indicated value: 8.1618 (m³)
